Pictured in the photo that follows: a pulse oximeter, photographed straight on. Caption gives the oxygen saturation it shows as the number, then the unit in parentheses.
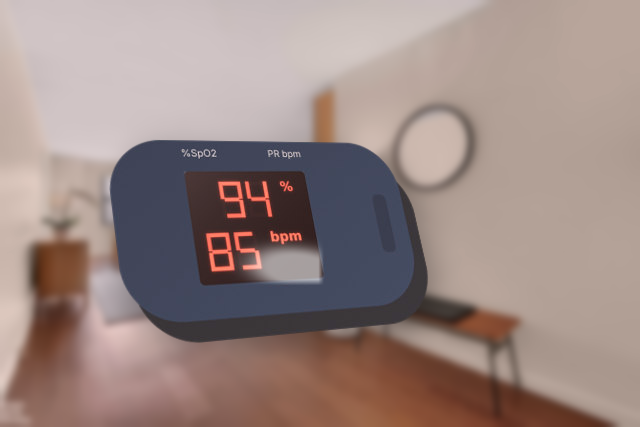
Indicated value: 94 (%)
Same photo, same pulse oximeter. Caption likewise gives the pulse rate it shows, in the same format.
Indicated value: 85 (bpm)
